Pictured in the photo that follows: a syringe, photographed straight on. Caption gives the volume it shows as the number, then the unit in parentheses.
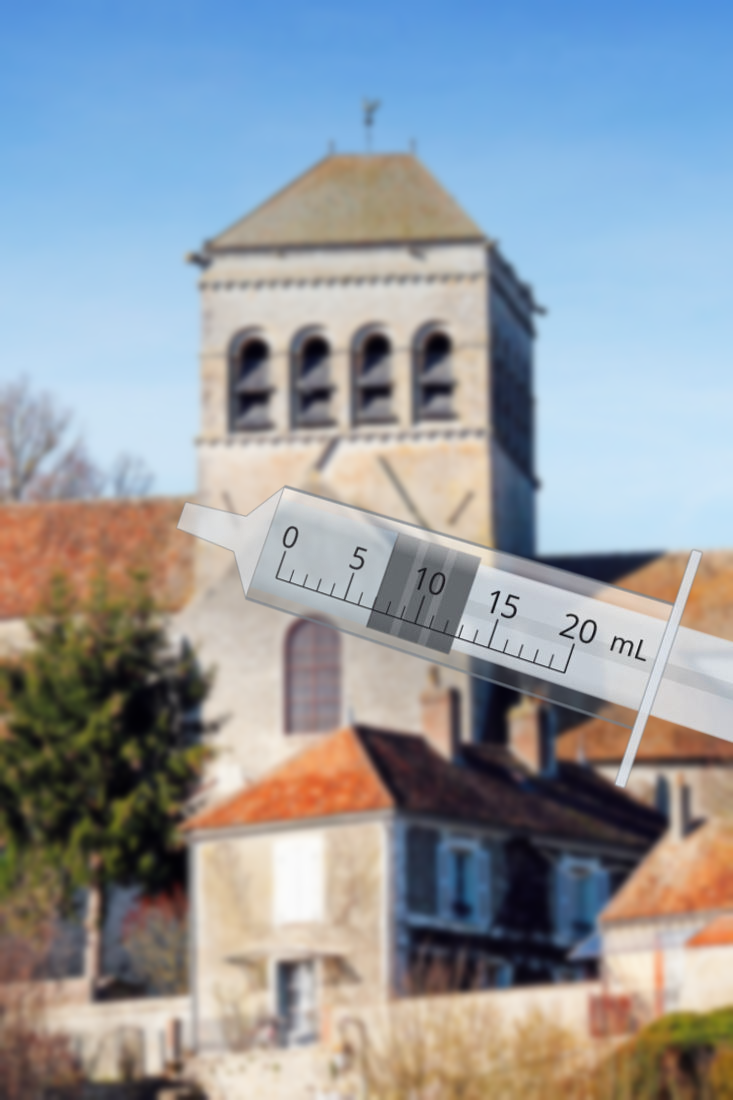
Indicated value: 7 (mL)
